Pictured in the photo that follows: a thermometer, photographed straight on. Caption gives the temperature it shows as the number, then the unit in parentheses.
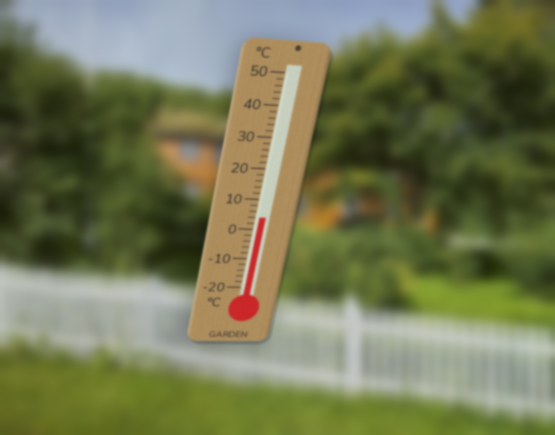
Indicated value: 4 (°C)
